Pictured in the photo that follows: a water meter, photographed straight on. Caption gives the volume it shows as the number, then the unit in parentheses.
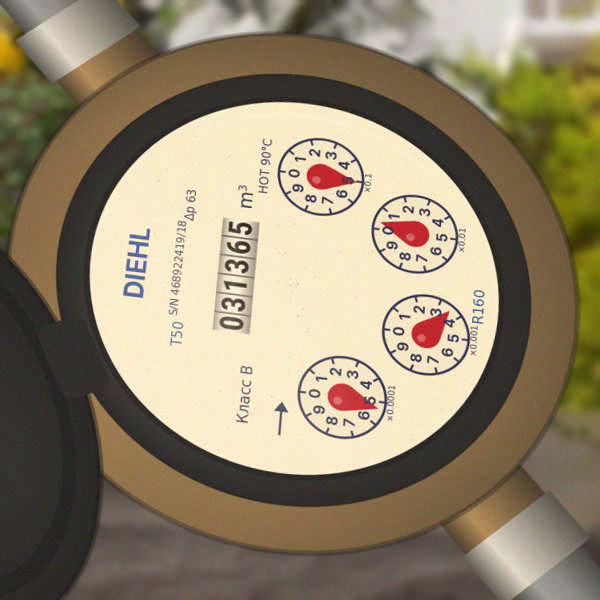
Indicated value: 31365.5035 (m³)
